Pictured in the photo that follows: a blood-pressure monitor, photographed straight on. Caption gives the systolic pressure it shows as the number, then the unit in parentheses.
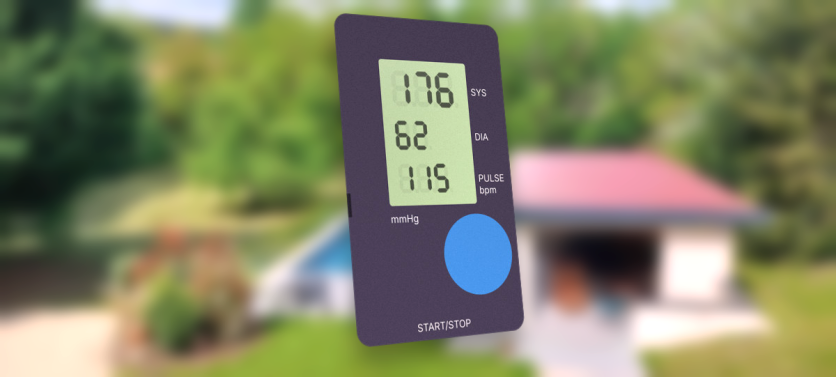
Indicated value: 176 (mmHg)
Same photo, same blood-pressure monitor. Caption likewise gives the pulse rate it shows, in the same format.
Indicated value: 115 (bpm)
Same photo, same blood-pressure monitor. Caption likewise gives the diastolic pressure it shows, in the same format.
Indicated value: 62 (mmHg)
